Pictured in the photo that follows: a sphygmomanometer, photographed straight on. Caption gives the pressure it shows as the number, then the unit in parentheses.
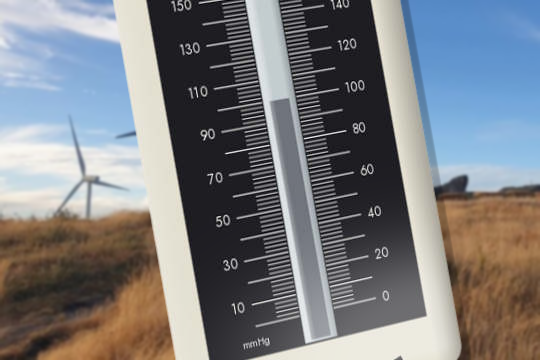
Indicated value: 100 (mmHg)
